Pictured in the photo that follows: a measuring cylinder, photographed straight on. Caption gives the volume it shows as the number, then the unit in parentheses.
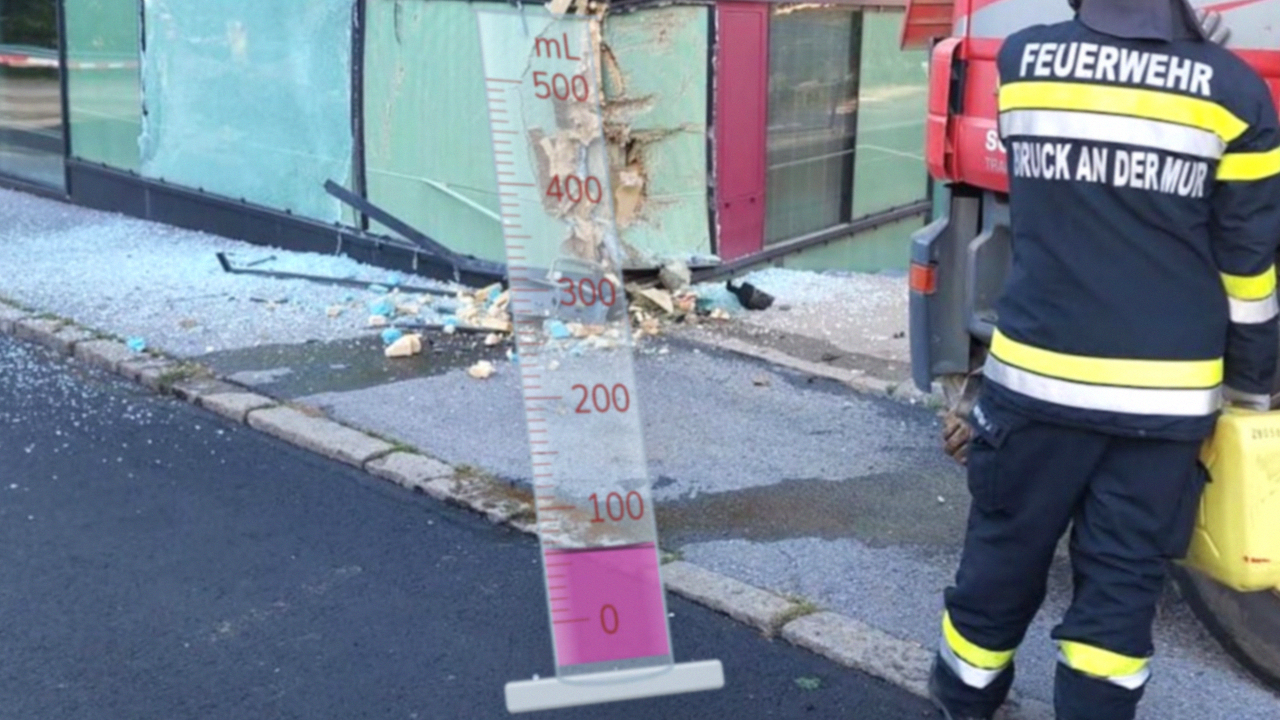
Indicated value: 60 (mL)
